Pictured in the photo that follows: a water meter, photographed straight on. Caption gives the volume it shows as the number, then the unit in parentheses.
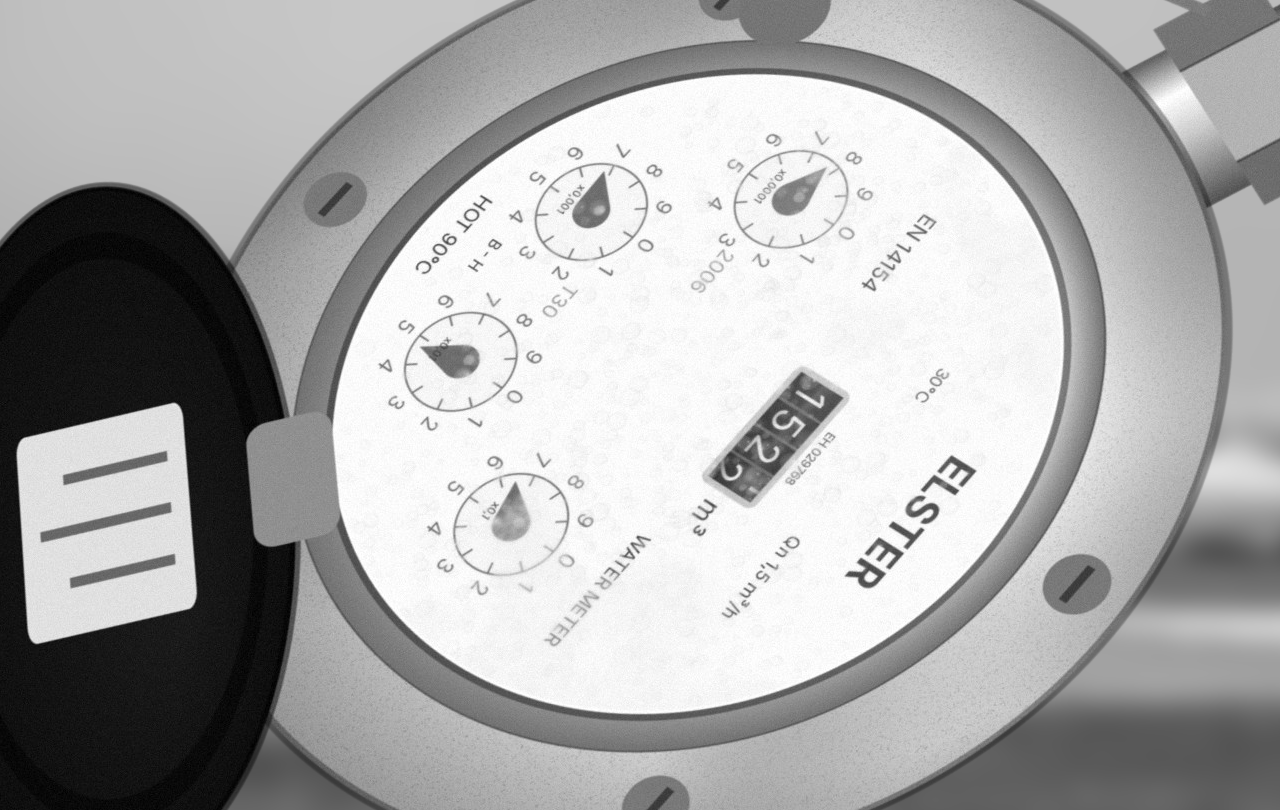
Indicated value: 1521.6467 (m³)
